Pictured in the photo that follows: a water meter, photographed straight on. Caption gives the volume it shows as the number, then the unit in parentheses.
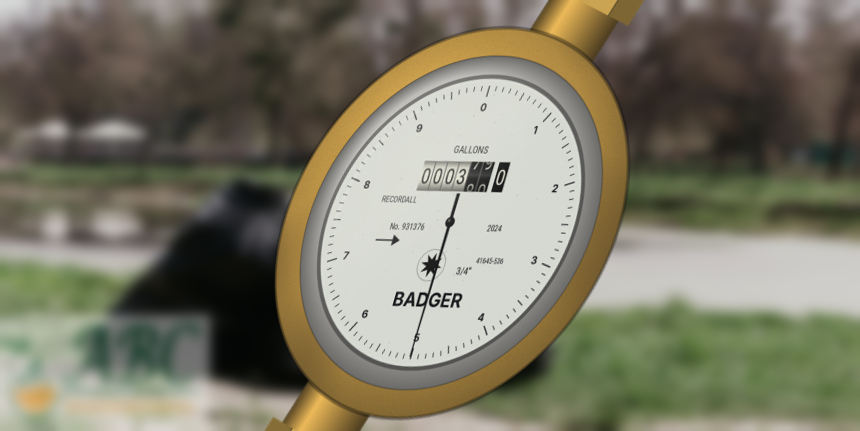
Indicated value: 3795.0 (gal)
